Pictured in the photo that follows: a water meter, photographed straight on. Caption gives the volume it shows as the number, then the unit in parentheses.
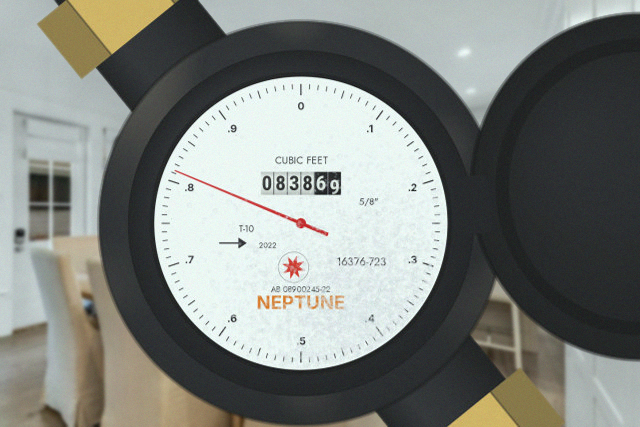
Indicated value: 83868.81 (ft³)
